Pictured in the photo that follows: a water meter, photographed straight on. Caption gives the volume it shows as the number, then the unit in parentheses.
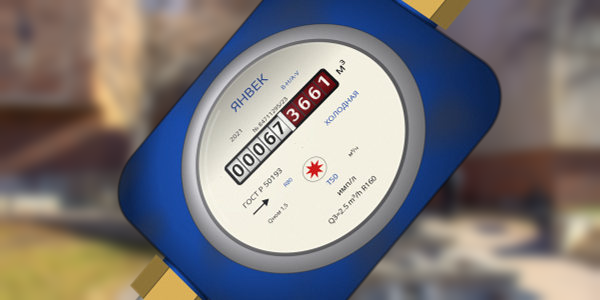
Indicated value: 67.3661 (m³)
